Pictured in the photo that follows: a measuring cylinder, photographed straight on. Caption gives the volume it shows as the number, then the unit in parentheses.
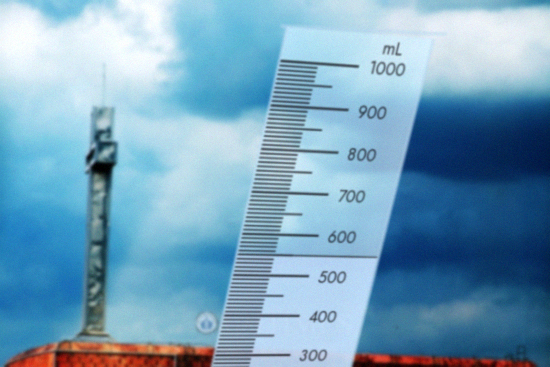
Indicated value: 550 (mL)
